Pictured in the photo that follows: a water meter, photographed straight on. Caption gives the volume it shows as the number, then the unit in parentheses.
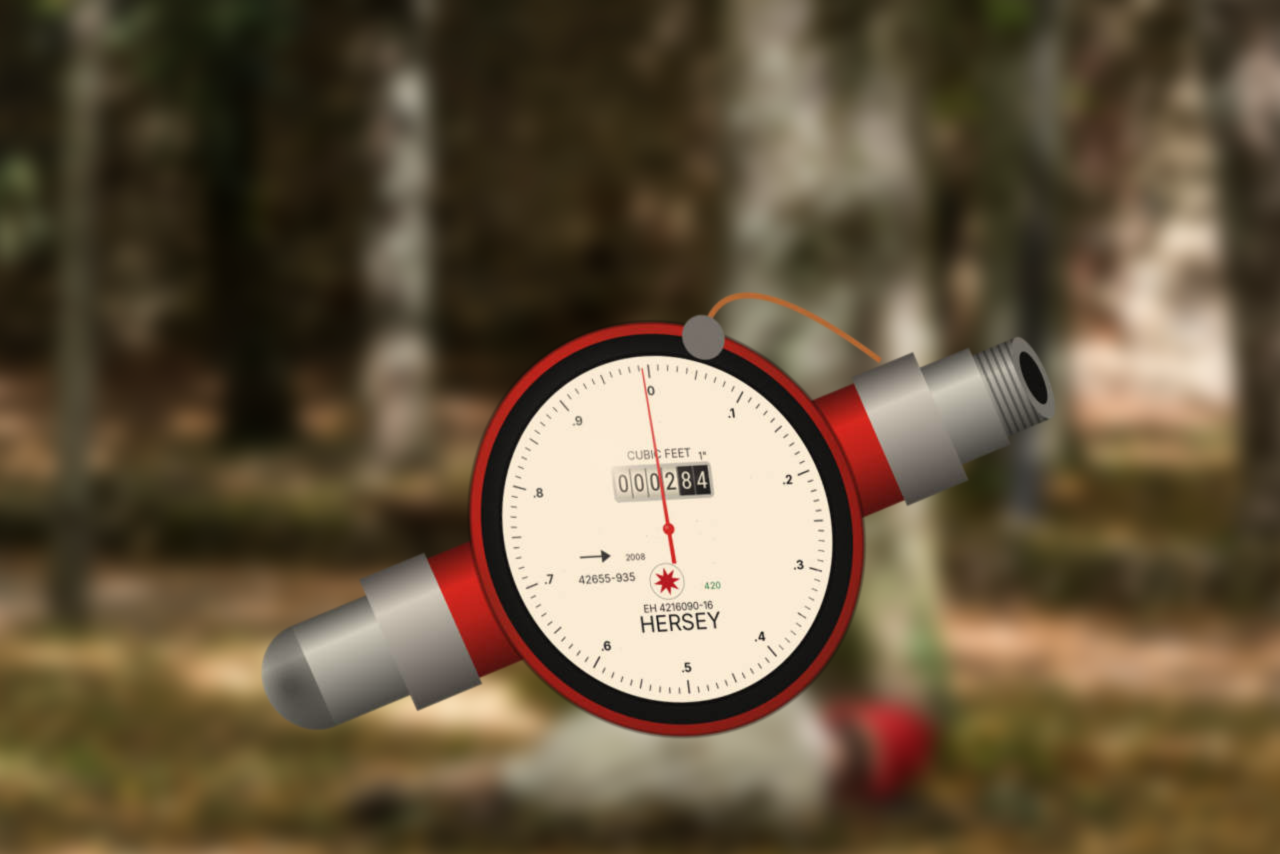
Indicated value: 283.99 (ft³)
